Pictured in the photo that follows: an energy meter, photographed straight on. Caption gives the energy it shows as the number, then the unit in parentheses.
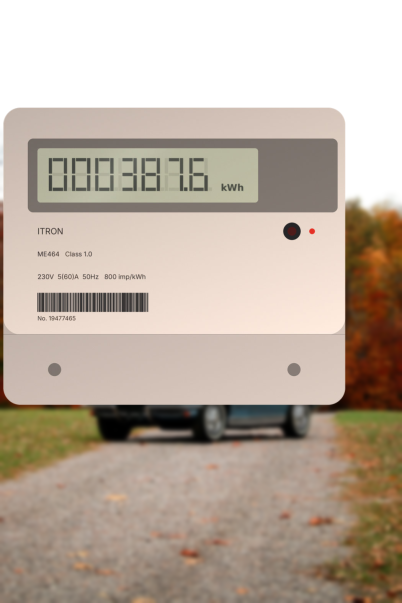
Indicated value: 387.6 (kWh)
